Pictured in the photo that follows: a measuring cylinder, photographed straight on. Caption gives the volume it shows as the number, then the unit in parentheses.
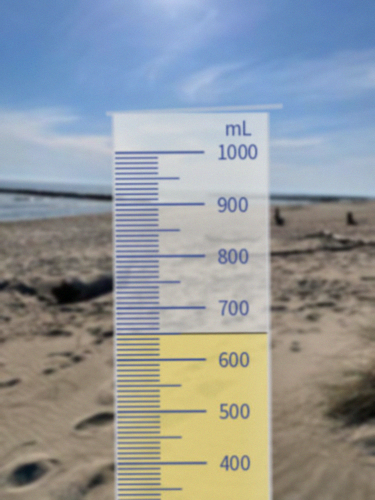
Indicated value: 650 (mL)
